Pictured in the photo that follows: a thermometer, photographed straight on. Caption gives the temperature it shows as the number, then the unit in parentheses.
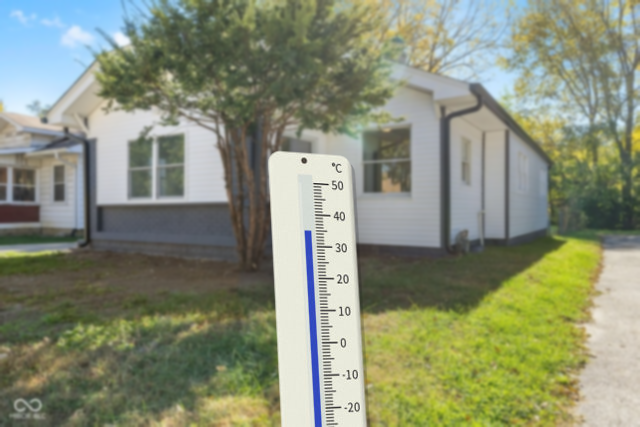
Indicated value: 35 (°C)
